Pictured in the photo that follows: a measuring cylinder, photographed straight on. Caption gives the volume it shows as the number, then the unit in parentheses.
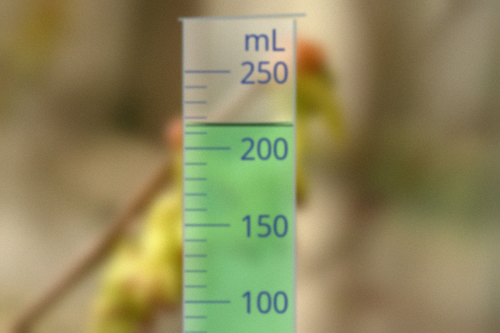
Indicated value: 215 (mL)
